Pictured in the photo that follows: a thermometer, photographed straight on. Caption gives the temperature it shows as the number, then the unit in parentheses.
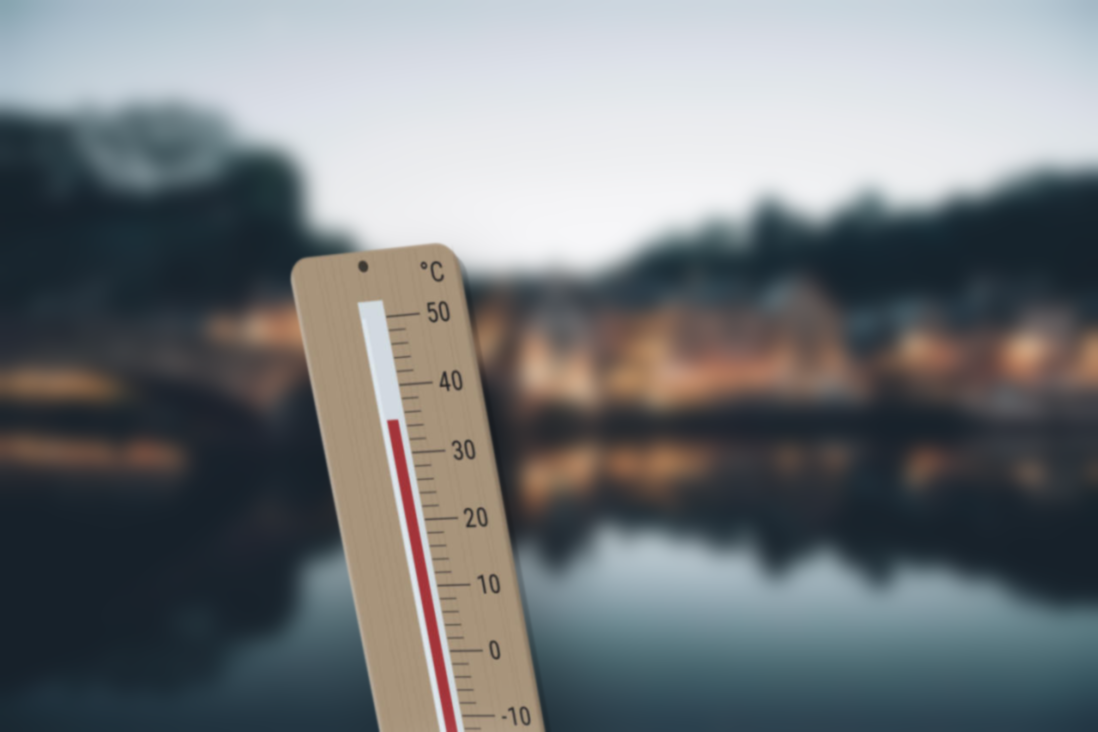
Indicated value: 35 (°C)
